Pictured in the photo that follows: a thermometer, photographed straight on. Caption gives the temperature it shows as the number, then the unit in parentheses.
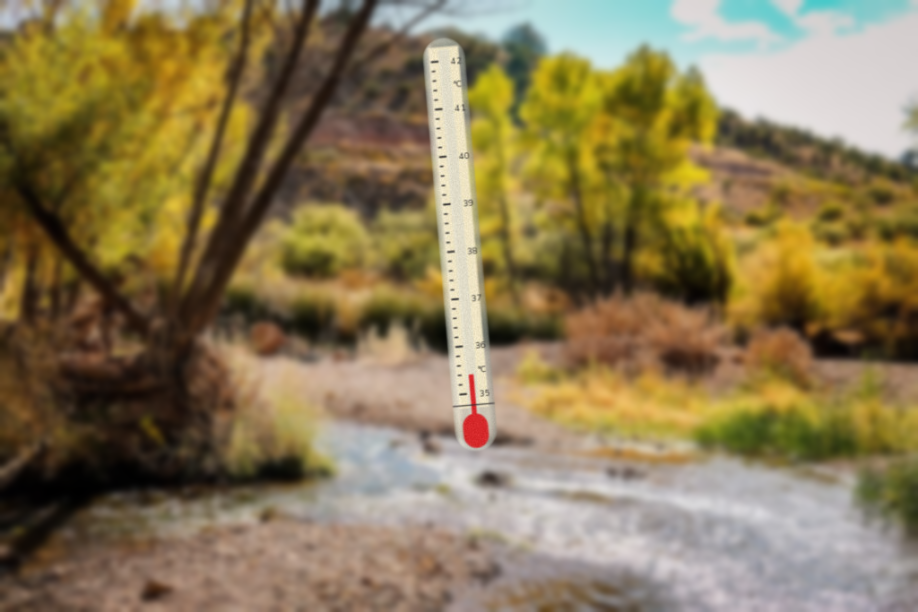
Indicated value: 35.4 (°C)
